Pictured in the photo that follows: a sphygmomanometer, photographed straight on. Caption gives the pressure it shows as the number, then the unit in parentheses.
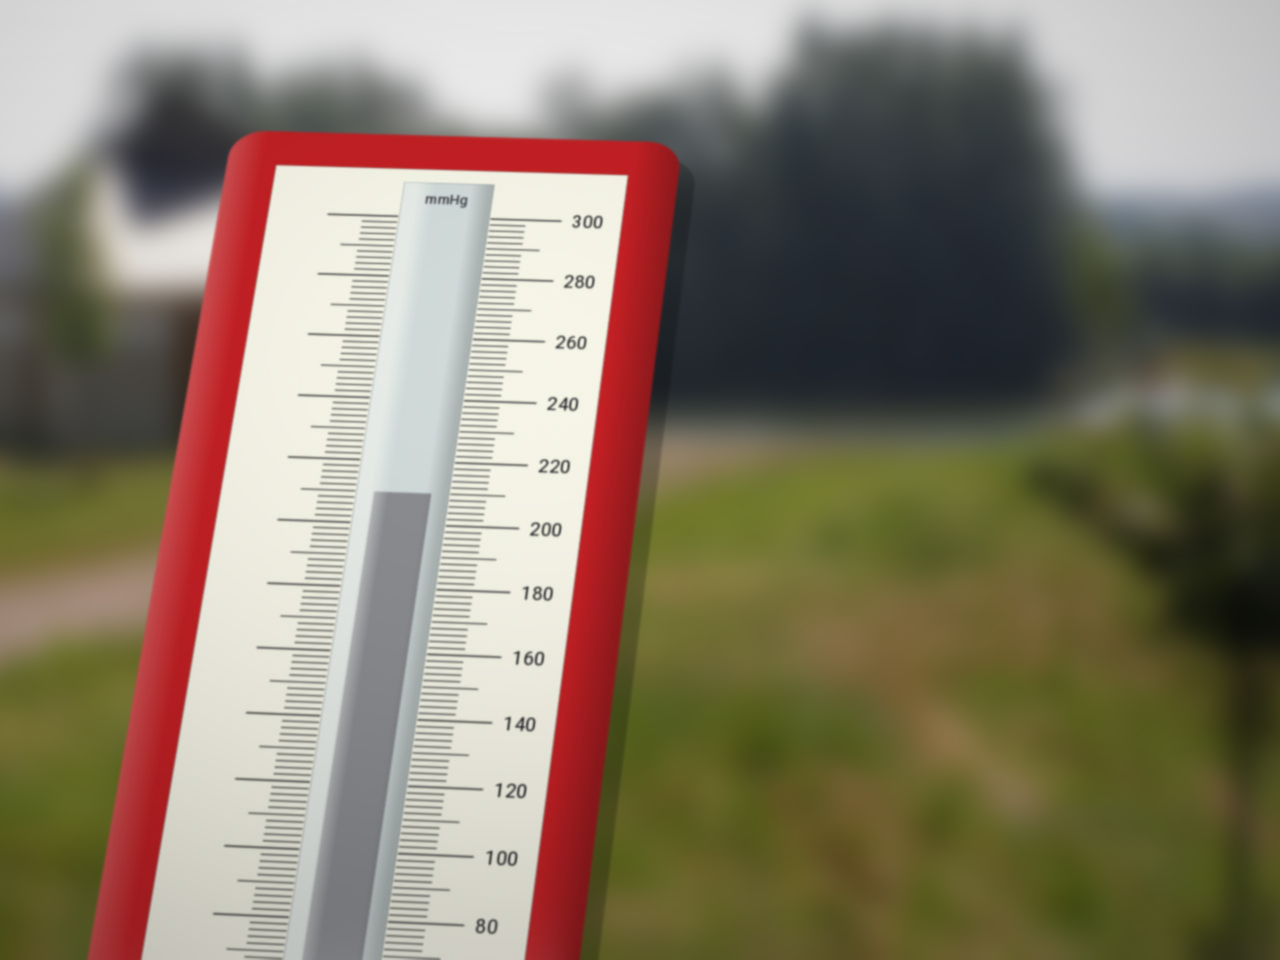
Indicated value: 210 (mmHg)
